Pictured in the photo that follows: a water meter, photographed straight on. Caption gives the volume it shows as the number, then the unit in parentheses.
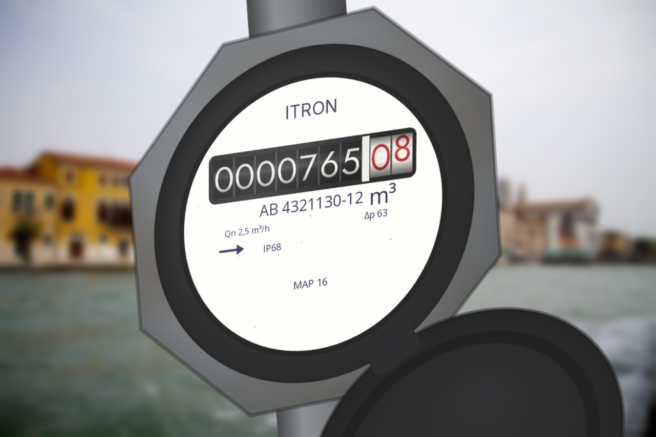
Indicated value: 765.08 (m³)
